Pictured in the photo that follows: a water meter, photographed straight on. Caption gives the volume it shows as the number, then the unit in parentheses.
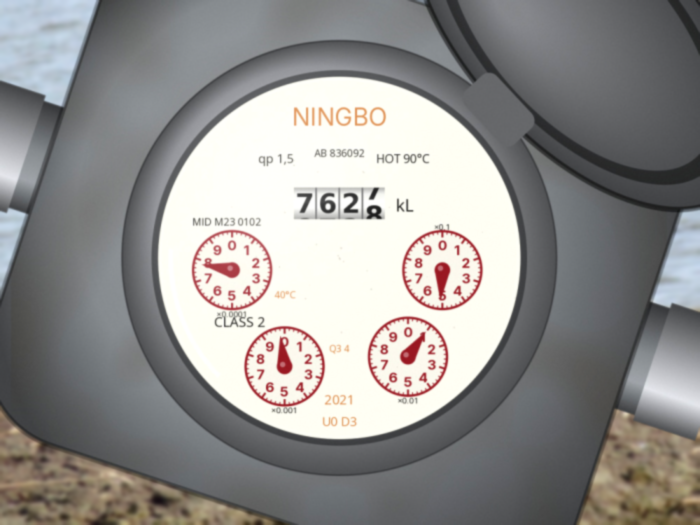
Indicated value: 7627.5097 (kL)
